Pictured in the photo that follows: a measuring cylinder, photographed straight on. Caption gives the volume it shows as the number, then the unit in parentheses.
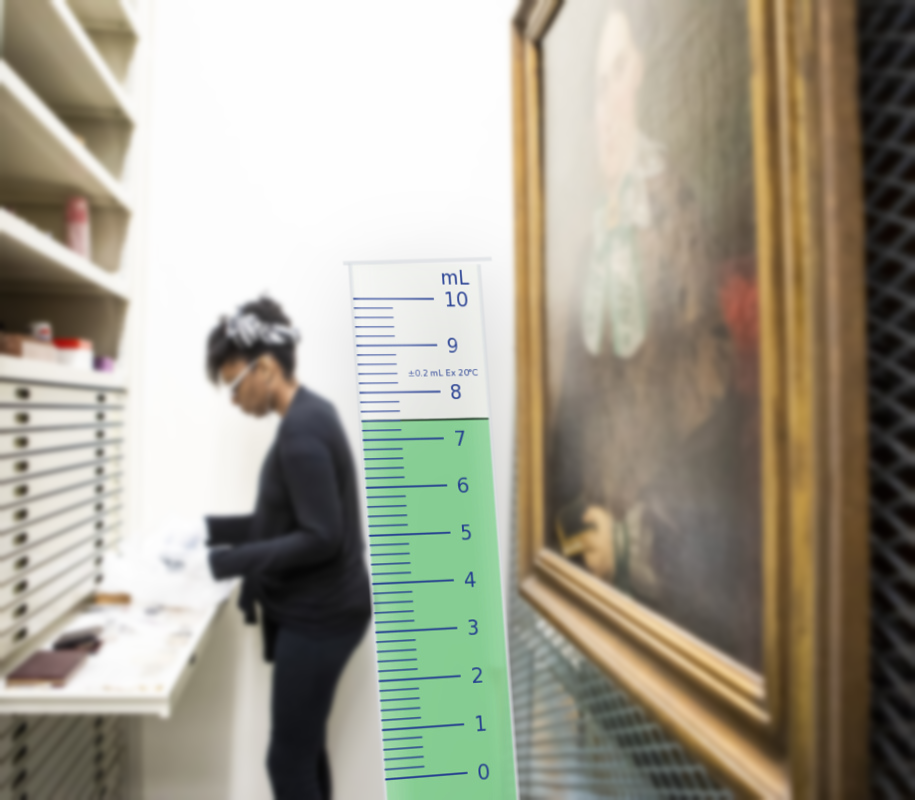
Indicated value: 7.4 (mL)
